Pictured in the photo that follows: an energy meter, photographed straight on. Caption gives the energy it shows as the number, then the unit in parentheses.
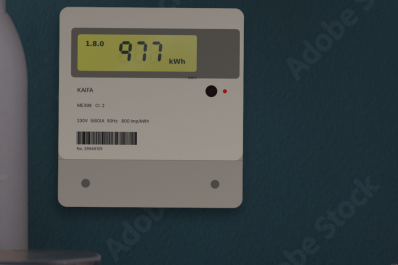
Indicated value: 977 (kWh)
